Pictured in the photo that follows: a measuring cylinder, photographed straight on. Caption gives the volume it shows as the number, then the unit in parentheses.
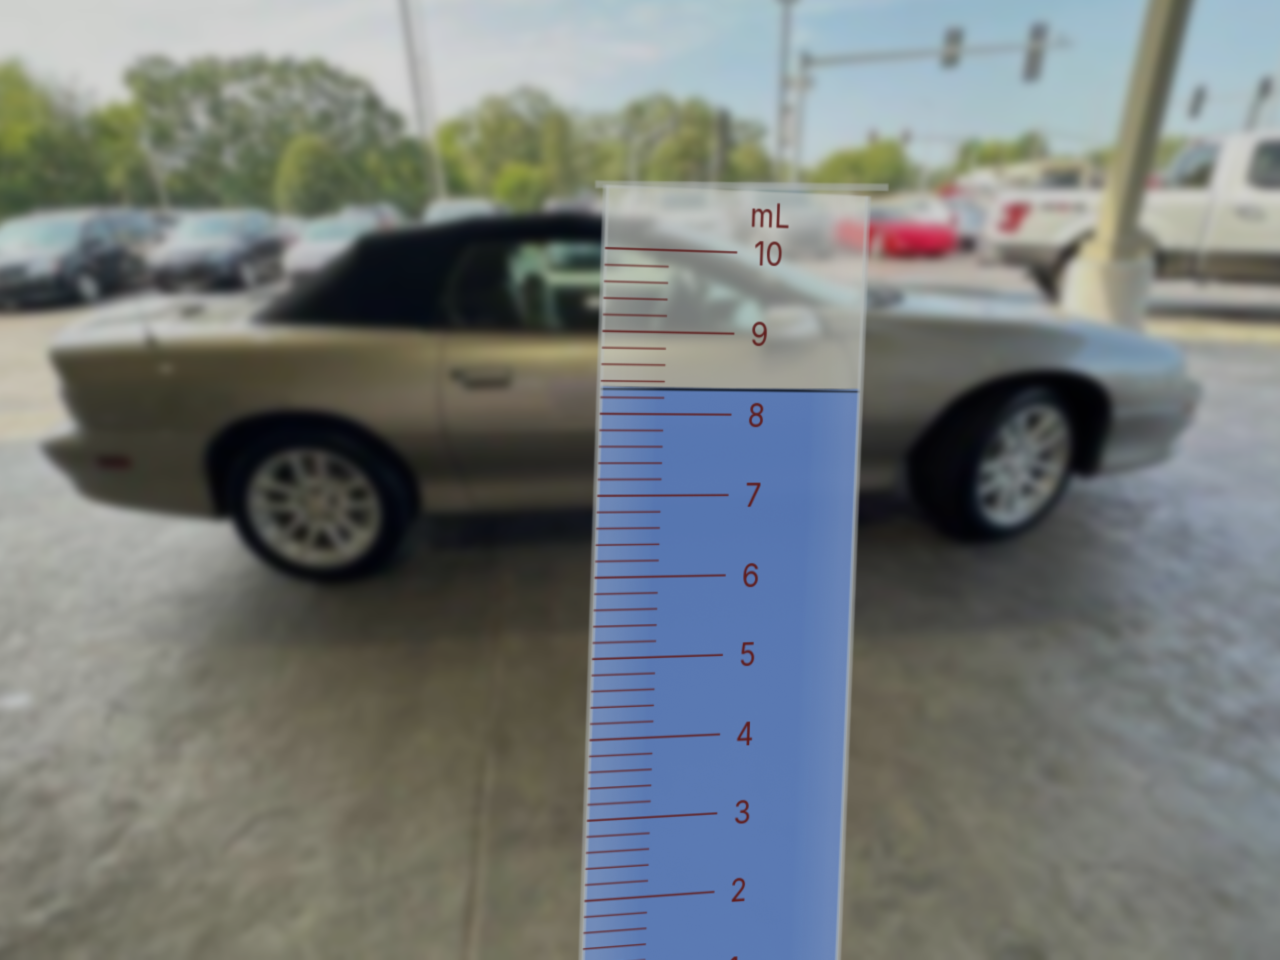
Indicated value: 8.3 (mL)
